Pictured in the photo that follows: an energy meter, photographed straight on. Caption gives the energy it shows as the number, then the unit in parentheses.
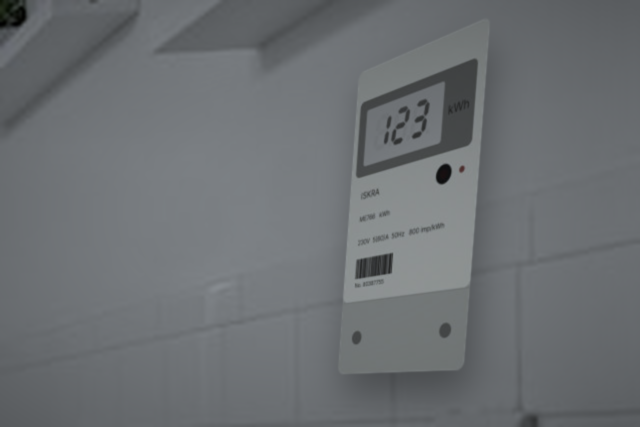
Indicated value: 123 (kWh)
